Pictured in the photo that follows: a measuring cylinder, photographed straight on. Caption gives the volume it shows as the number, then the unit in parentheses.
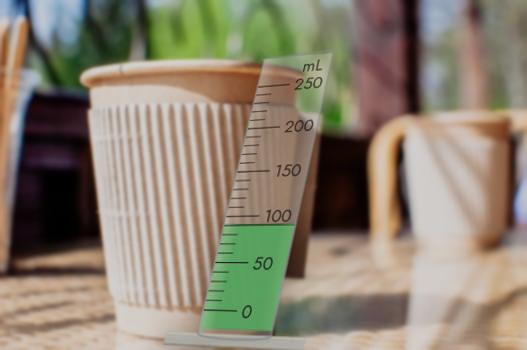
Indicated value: 90 (mL)
